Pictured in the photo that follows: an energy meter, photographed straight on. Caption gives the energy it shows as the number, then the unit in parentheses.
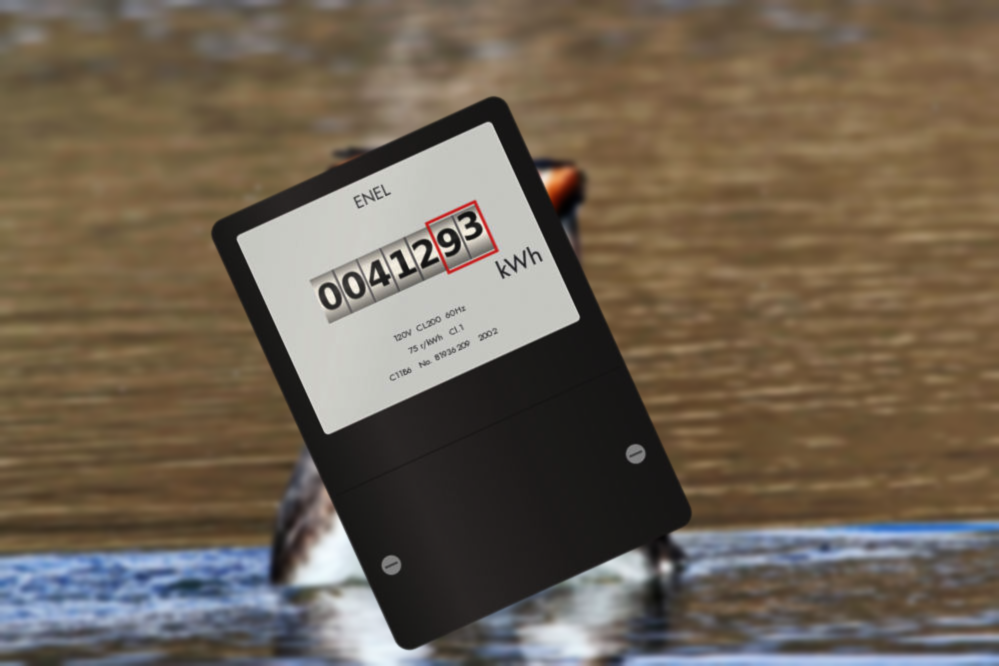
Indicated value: 412.93 (kWh)
